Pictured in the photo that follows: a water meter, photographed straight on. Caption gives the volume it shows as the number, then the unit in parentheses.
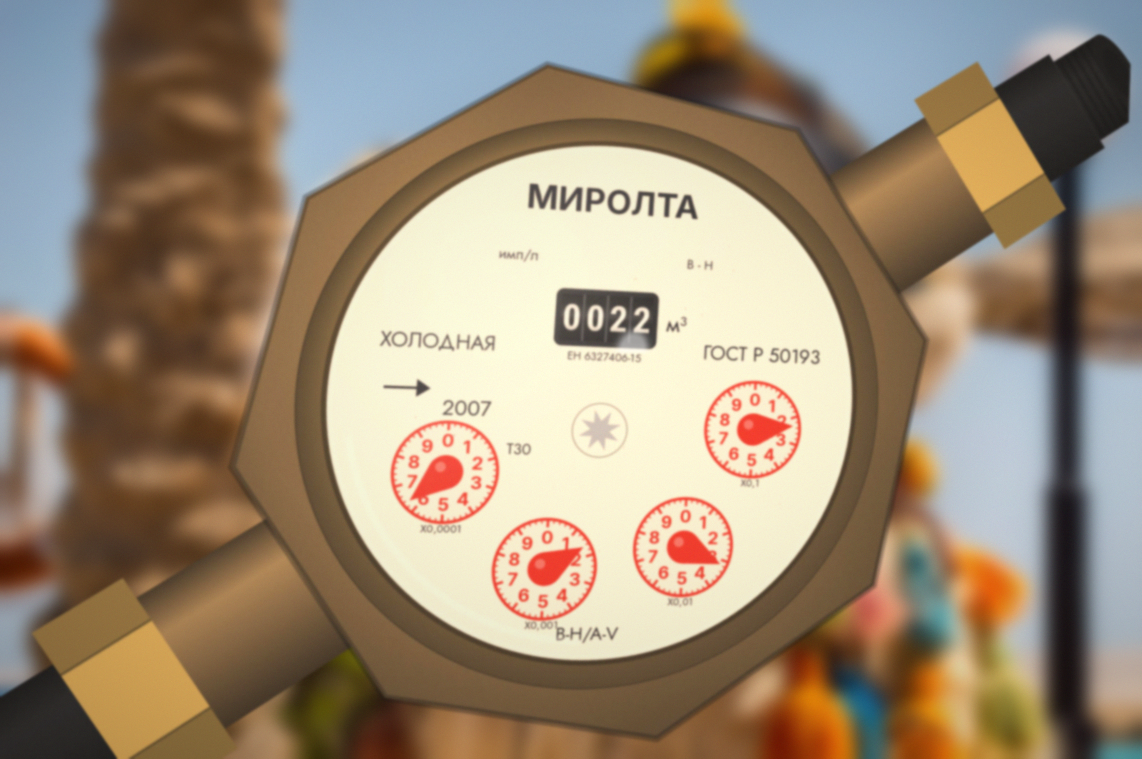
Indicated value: 22.2316 (m³)
